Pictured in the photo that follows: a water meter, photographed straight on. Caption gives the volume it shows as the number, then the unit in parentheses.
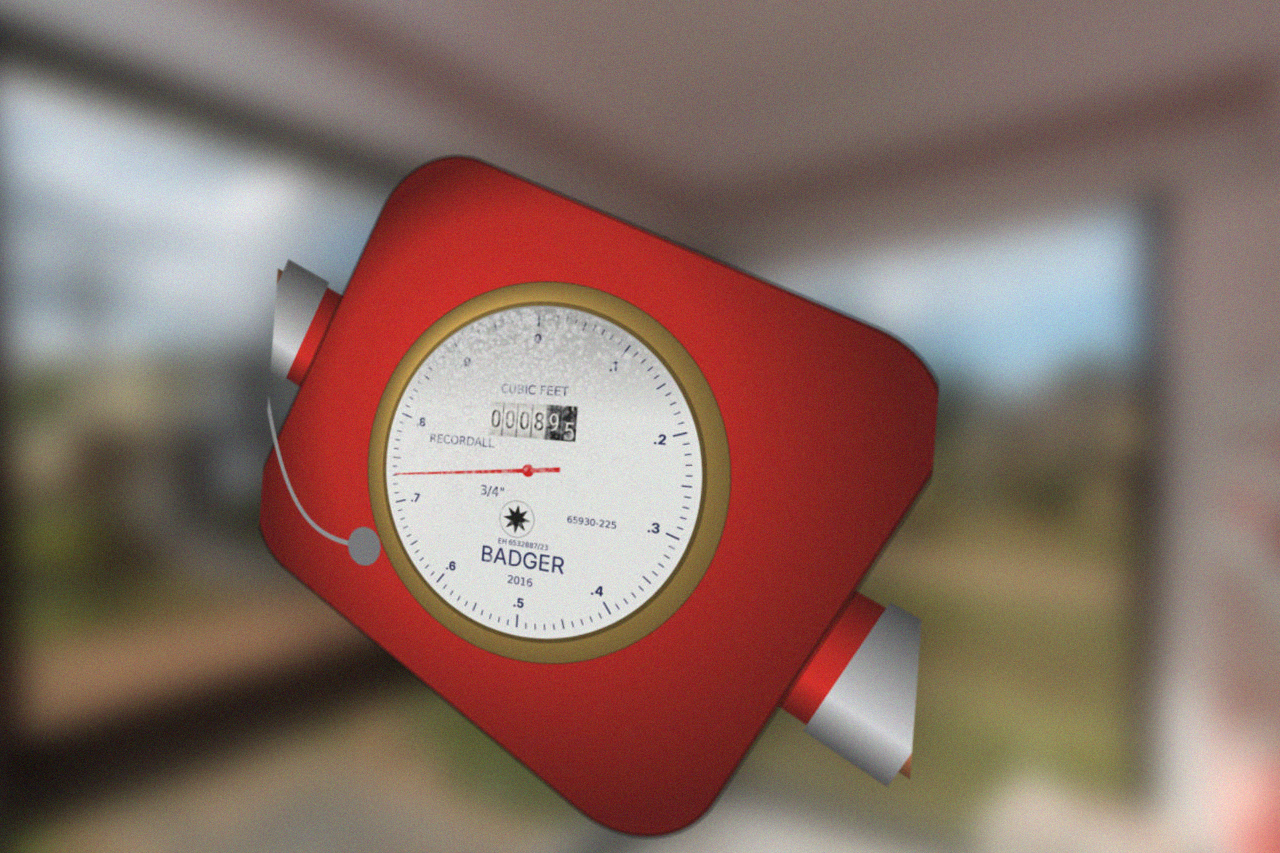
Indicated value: 894.73 (ft³)
